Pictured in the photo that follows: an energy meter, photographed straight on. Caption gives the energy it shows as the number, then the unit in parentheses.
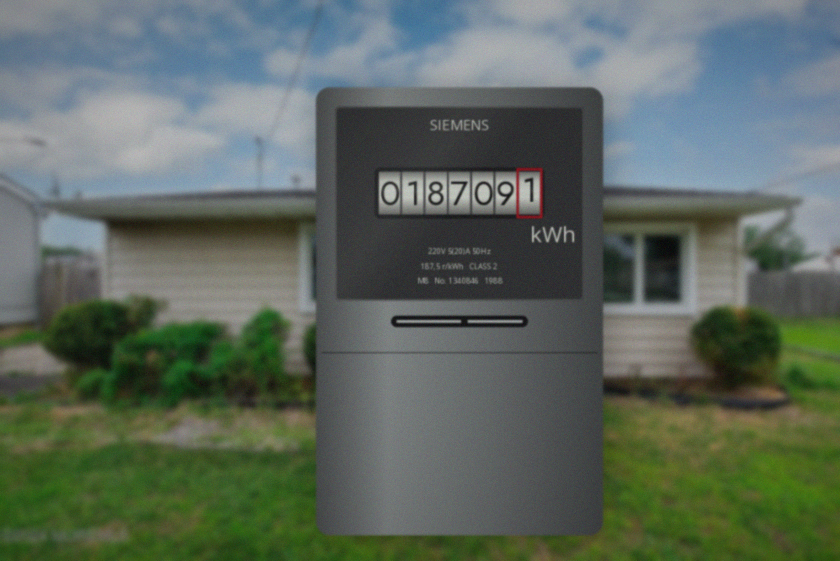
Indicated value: 18709.1 (kWh)
